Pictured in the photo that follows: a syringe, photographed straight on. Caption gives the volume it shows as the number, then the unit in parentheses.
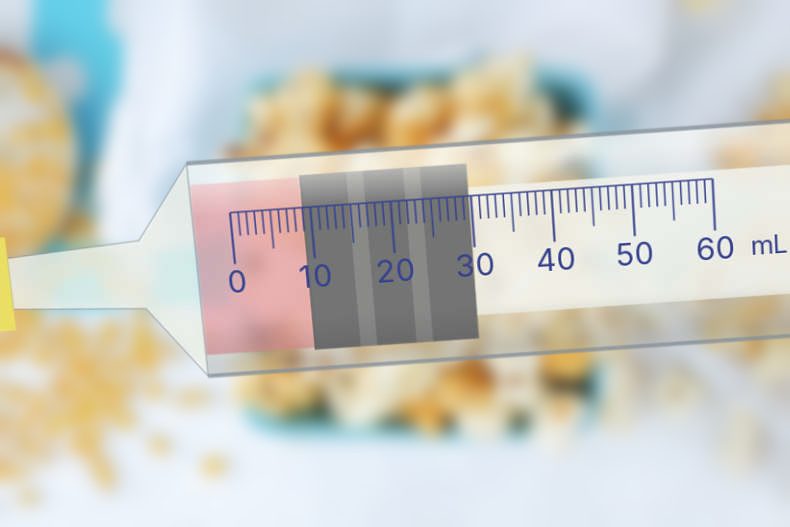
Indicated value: 9 (mL)
